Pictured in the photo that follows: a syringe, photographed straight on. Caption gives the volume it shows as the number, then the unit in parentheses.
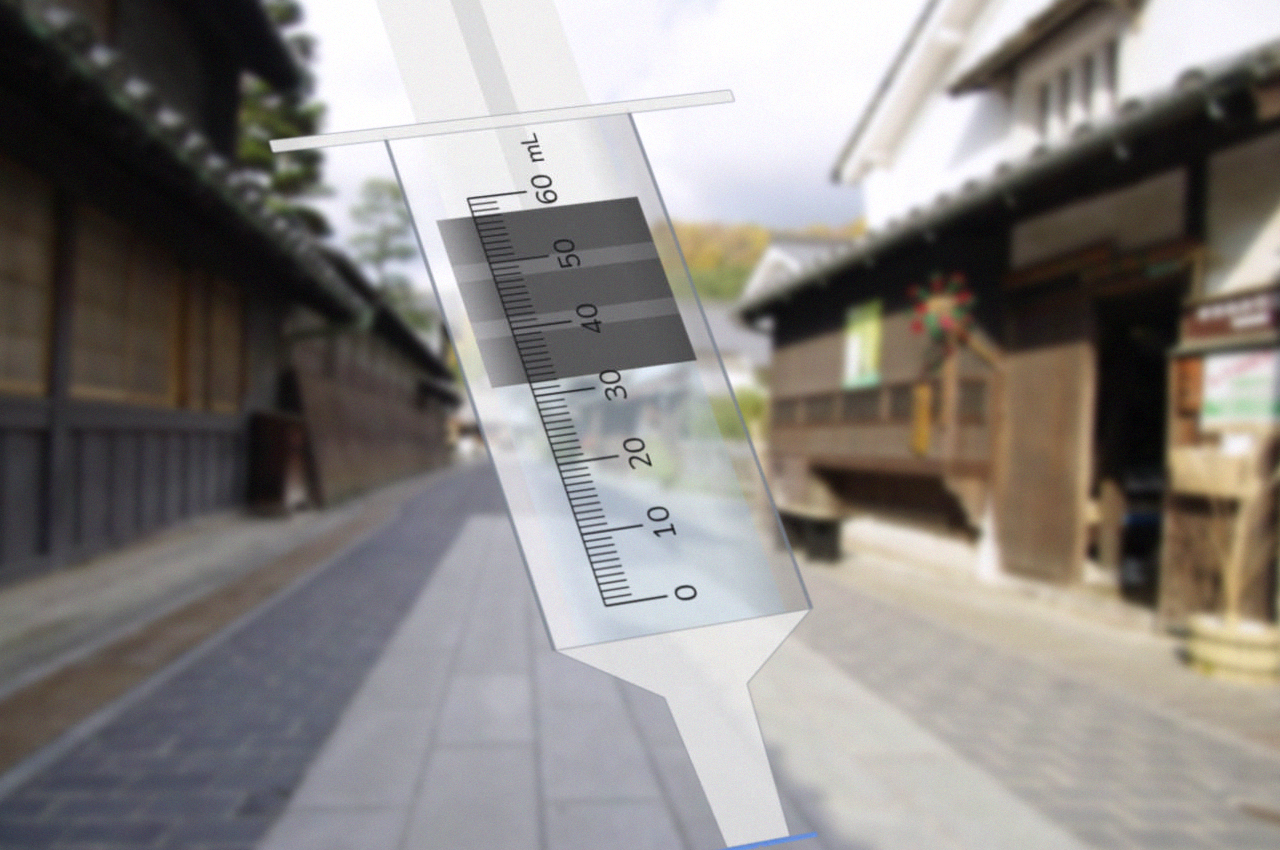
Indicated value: 32 (mL)
